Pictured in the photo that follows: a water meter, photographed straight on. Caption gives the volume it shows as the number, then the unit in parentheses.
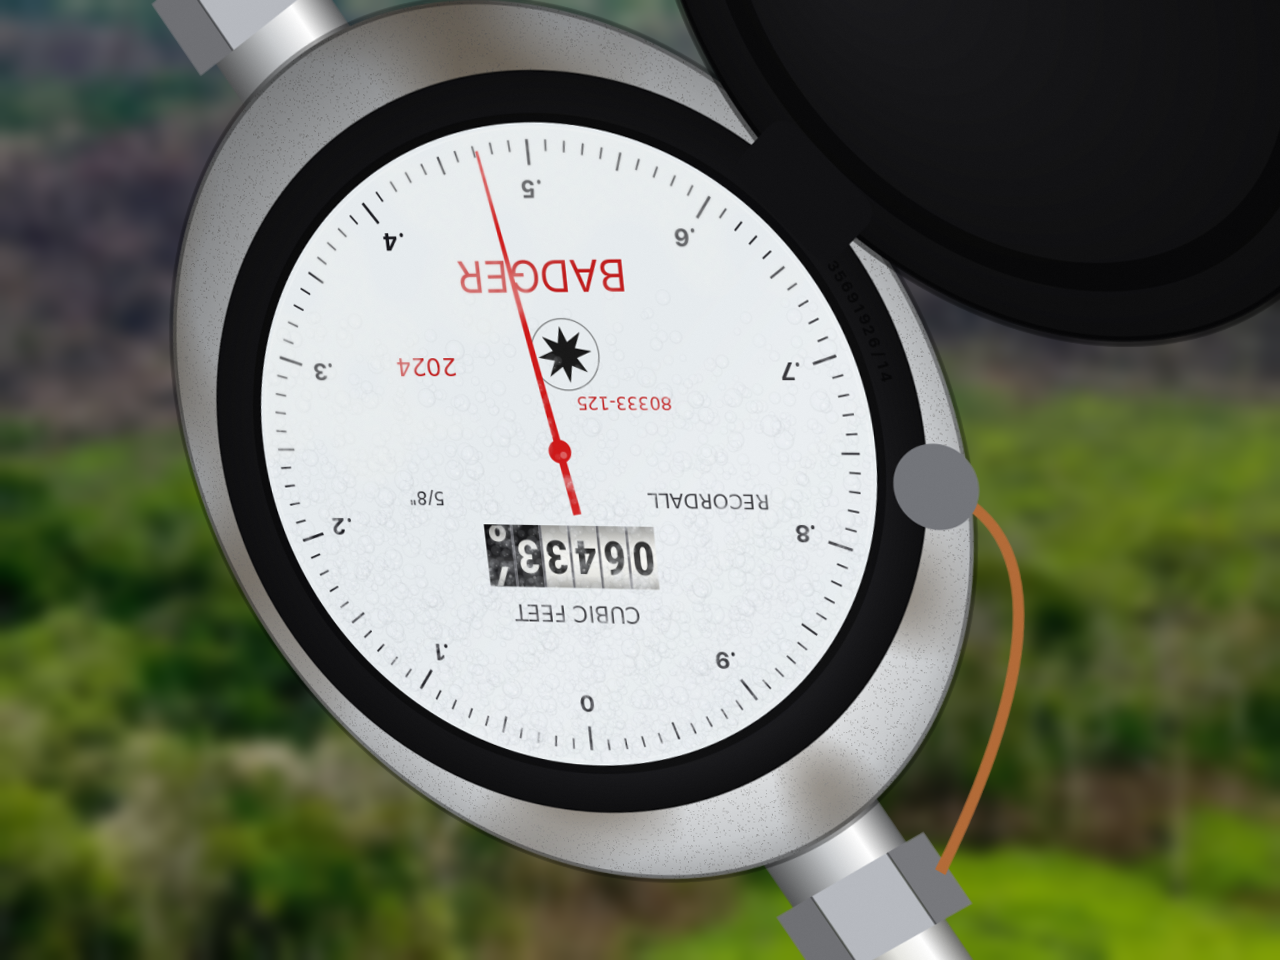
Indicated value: 64337.47 (ft³)
